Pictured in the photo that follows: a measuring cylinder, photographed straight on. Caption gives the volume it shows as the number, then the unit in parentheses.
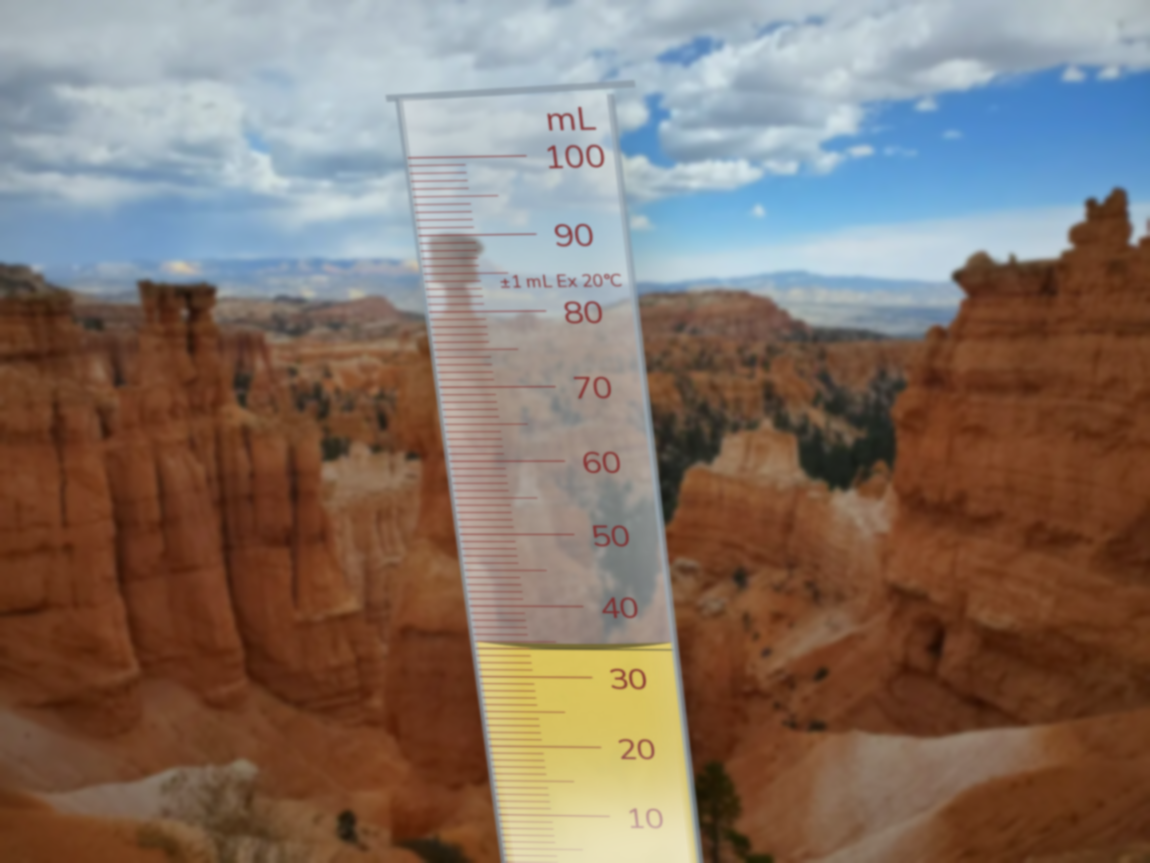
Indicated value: 34 (mL)
